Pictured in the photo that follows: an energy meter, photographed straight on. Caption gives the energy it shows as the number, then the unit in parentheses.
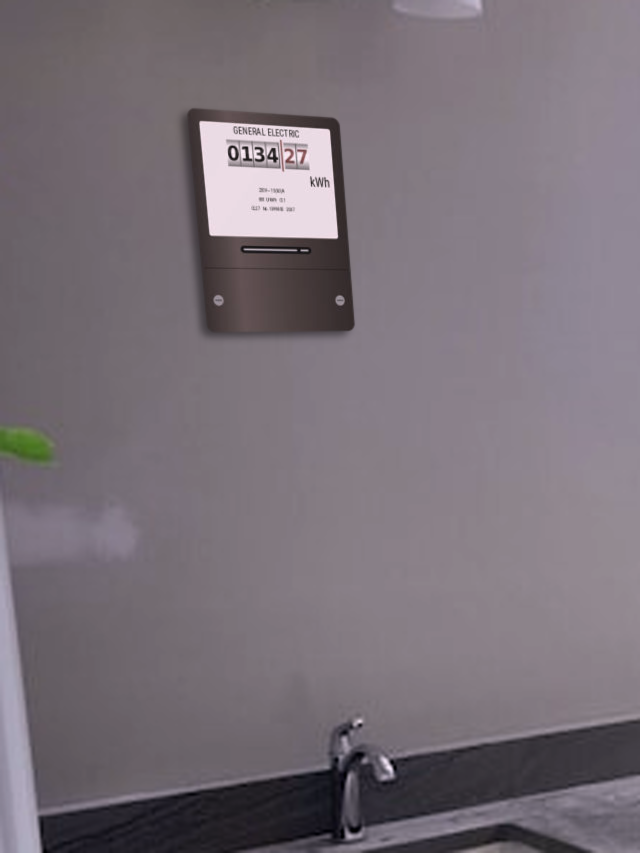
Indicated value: 134.27 (kWh)
